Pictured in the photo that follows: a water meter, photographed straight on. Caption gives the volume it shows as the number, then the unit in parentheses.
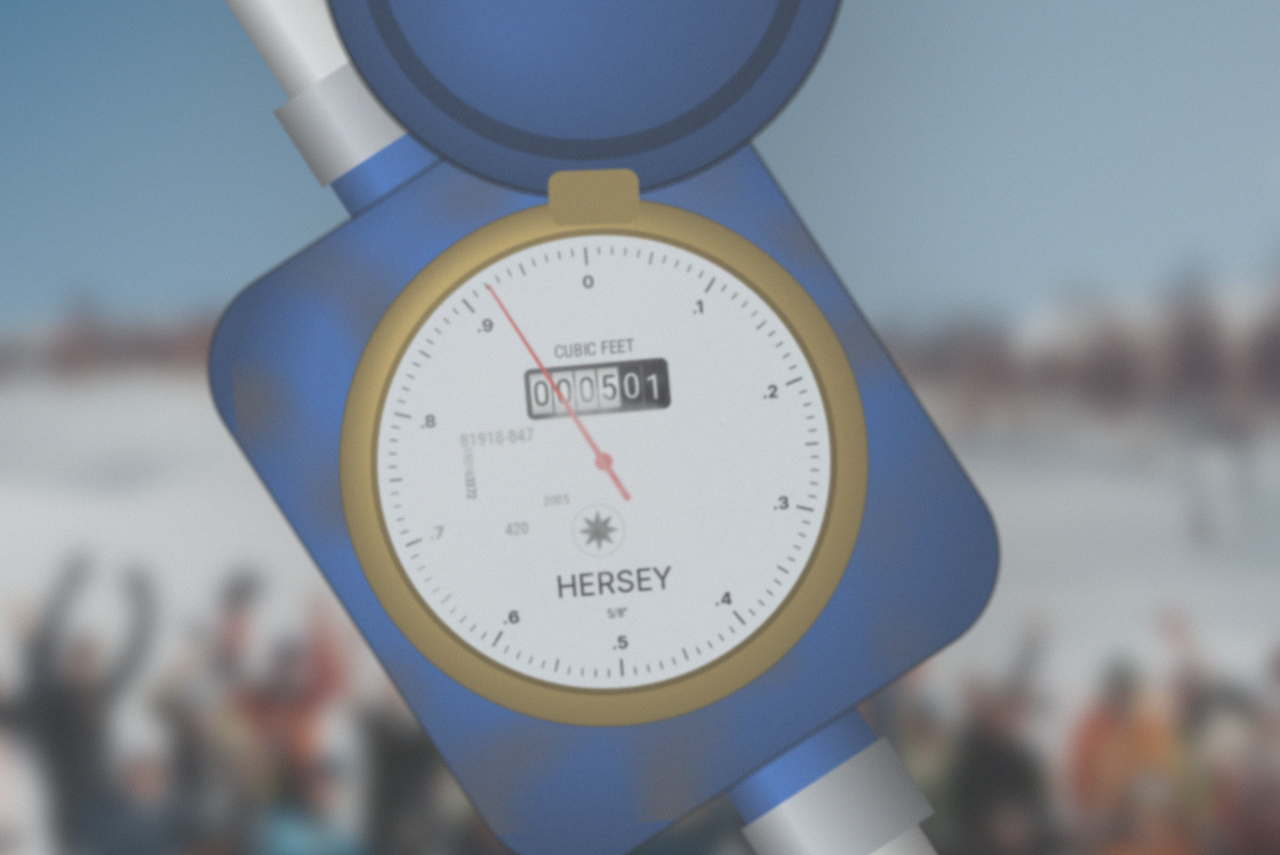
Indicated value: 500.92 (ft³)
